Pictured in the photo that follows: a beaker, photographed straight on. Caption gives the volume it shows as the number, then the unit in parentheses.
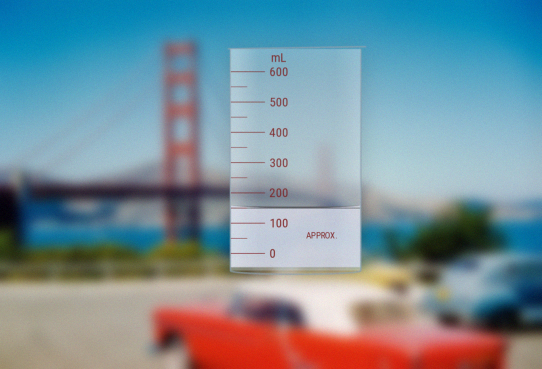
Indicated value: 150 (mL)
